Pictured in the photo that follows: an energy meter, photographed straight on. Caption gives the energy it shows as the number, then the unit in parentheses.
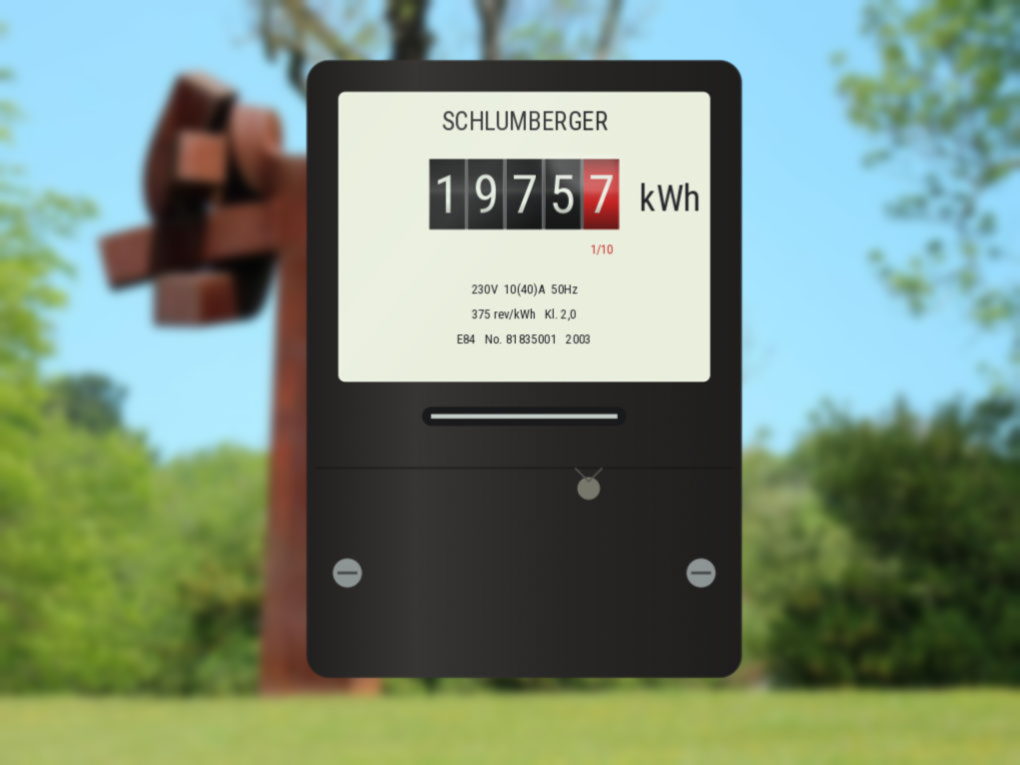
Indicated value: 1975.7 (kWh)
